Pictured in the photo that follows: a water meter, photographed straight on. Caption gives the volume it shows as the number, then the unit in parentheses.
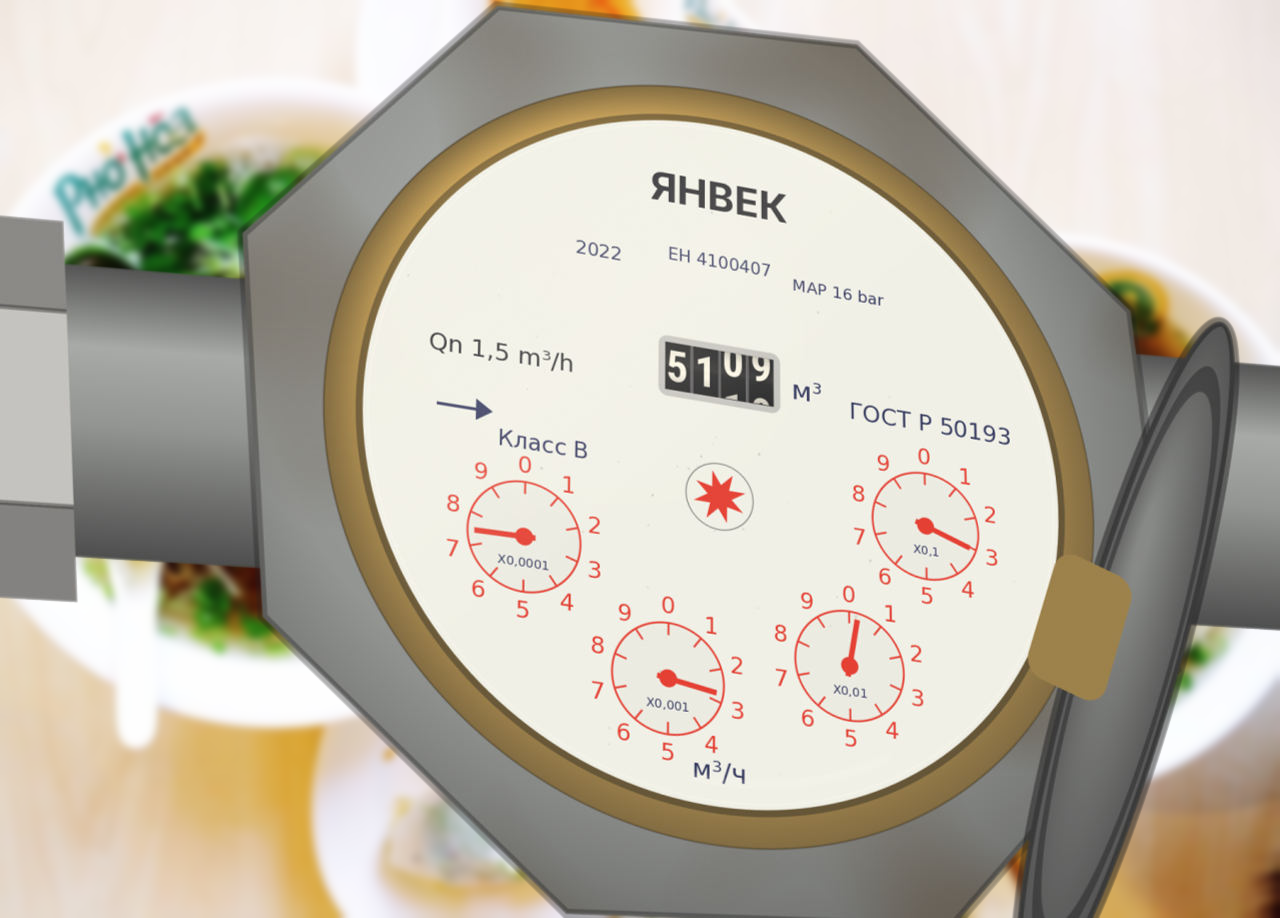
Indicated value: 5109.3027 (m³)
